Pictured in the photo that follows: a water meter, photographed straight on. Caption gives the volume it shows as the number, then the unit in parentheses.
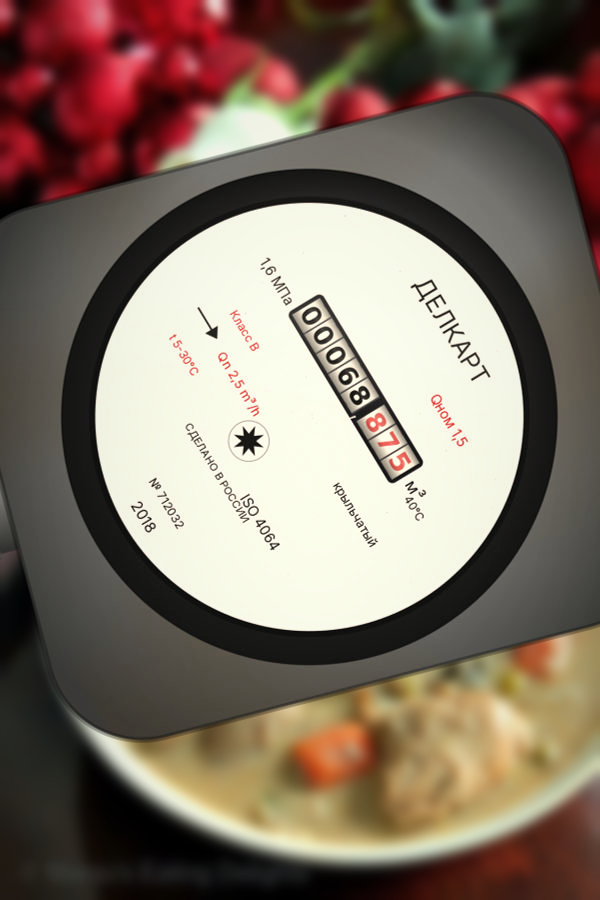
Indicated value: 68.875 (m³)
